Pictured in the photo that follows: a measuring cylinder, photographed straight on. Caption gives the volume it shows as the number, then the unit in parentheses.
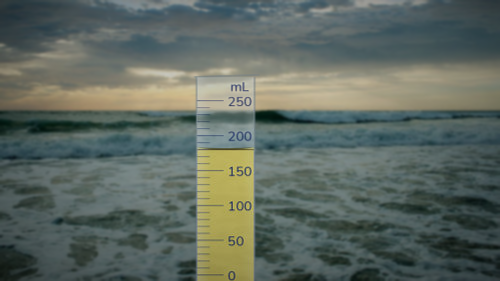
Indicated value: 180 (mL)
